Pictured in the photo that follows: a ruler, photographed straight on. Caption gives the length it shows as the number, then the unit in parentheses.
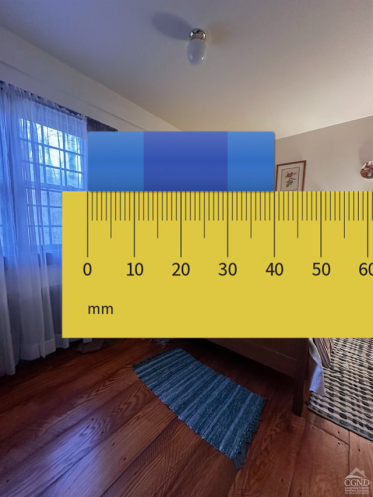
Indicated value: 40 (mm)
